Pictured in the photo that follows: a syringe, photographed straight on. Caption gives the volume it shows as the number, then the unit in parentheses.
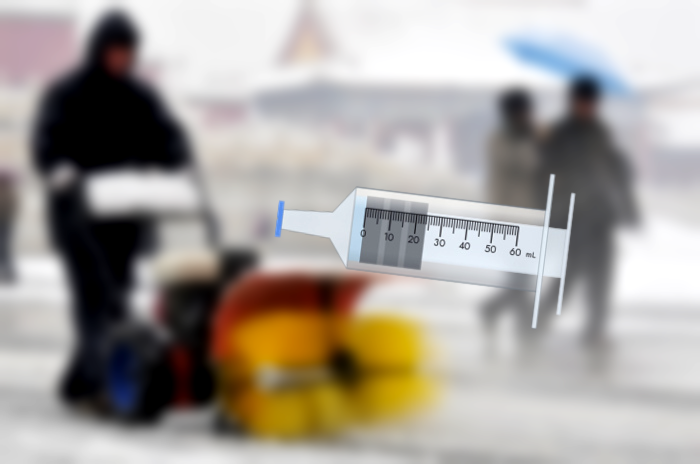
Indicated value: 0 (mL)
